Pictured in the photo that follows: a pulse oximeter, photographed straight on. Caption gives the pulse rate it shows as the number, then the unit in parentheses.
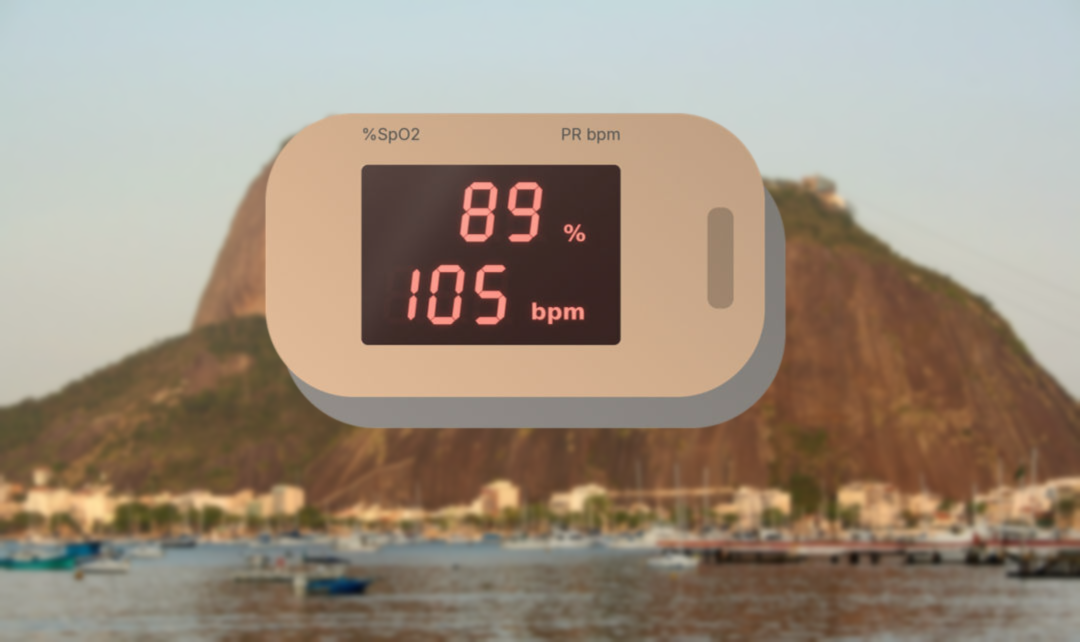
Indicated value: 105 (bpm)
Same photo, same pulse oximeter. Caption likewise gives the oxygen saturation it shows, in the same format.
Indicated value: 89 (%)
